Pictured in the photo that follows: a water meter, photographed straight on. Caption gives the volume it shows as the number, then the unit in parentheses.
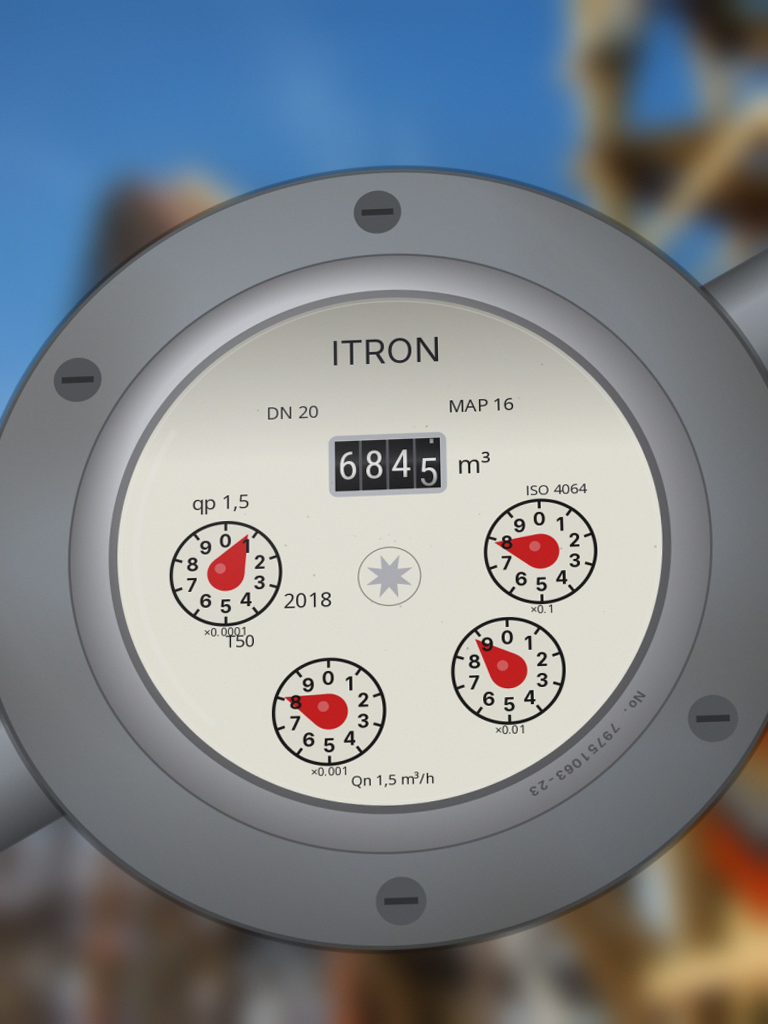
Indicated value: 6844.7880 (m³)
